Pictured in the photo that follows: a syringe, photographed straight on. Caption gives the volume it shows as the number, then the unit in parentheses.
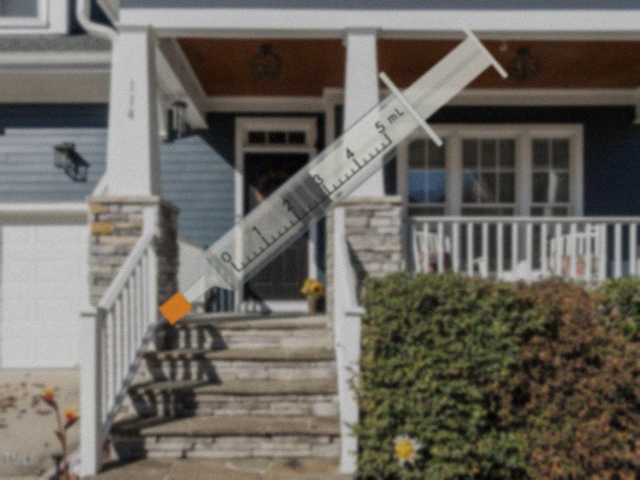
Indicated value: 2 (mL)
